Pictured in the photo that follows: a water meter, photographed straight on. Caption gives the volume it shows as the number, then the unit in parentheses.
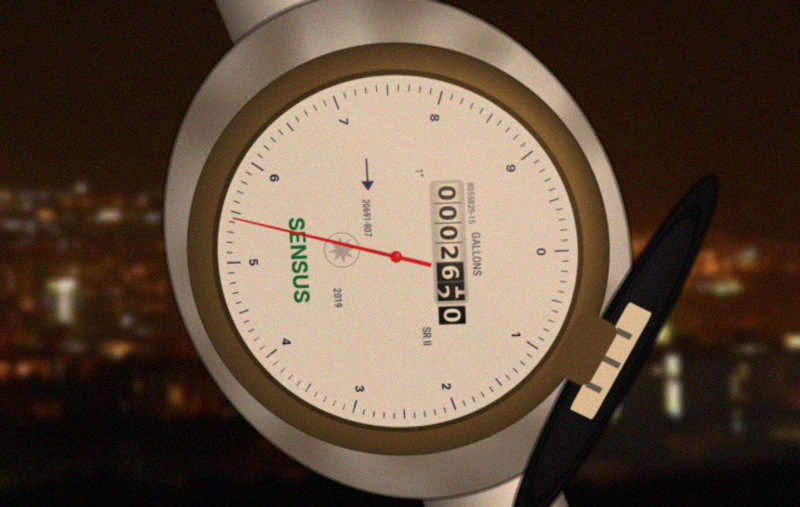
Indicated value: 2615.4 (gal)
